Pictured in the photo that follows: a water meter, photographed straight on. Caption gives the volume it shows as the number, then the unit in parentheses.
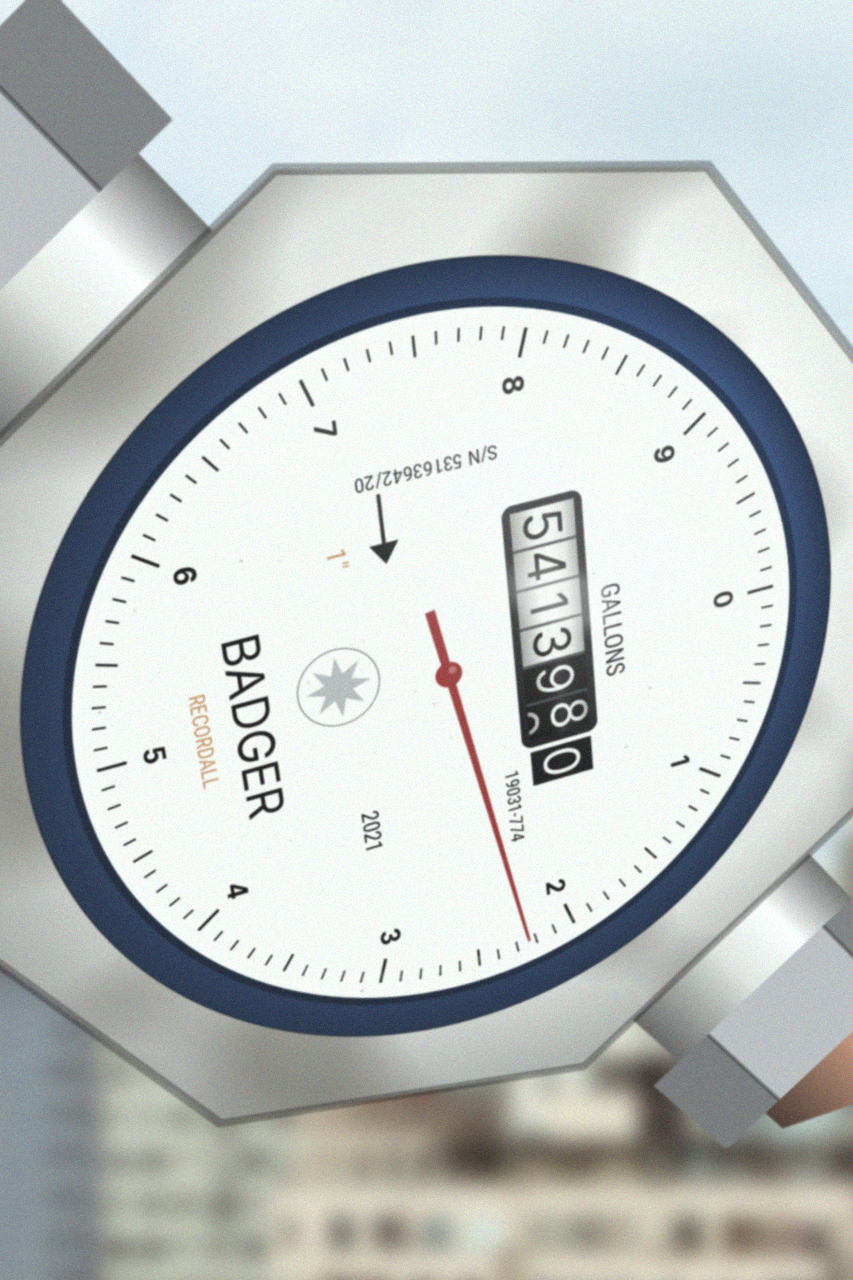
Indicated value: 5413982.2 (gal)
